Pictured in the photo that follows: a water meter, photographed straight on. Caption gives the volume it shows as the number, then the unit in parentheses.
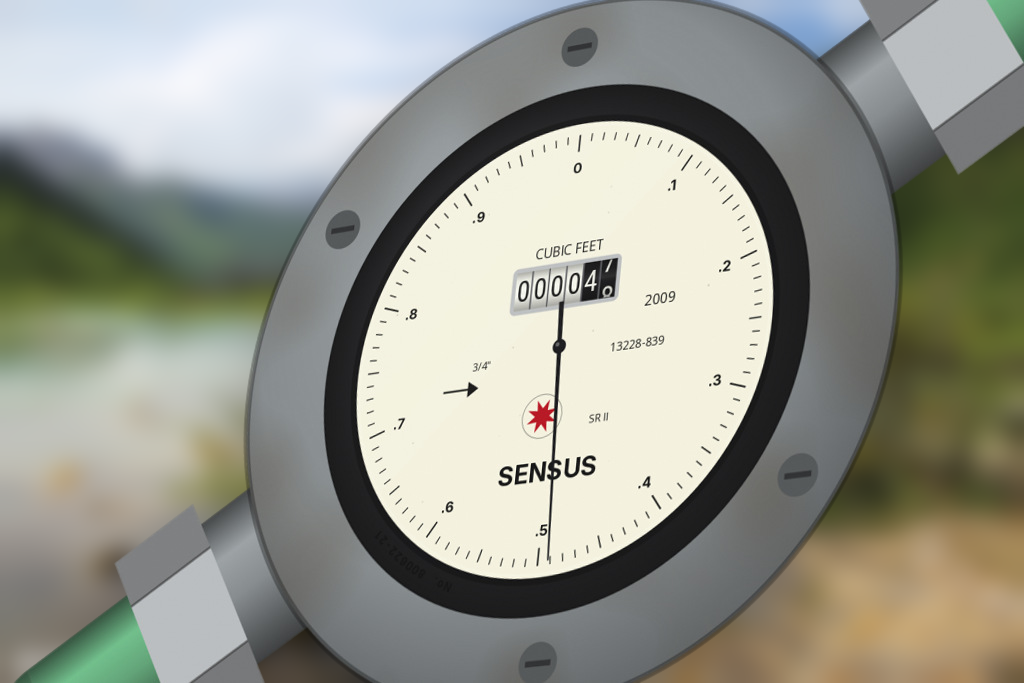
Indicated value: 47.49 (ft³)
